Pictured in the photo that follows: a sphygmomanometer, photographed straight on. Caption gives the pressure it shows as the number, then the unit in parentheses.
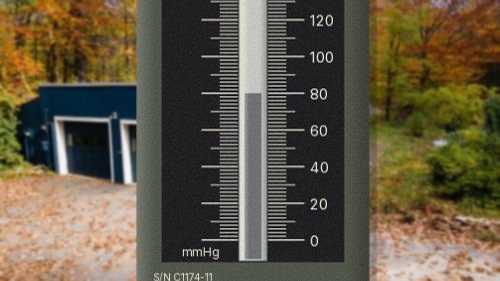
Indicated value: 80 (mmHg)
